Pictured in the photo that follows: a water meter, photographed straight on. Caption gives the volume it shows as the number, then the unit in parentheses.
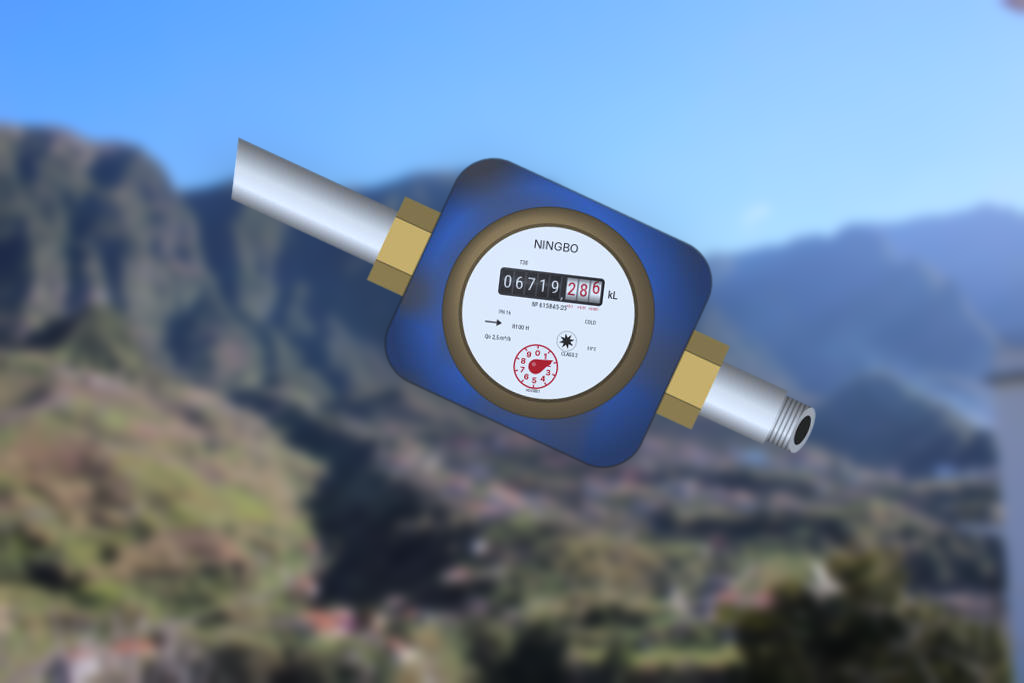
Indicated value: 6719.2861 (kL)
